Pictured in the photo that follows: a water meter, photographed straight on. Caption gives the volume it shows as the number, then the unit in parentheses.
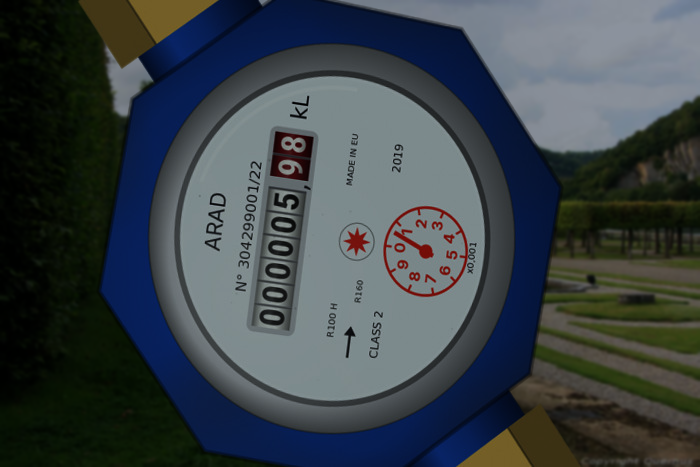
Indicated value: 5.980 (kL)
